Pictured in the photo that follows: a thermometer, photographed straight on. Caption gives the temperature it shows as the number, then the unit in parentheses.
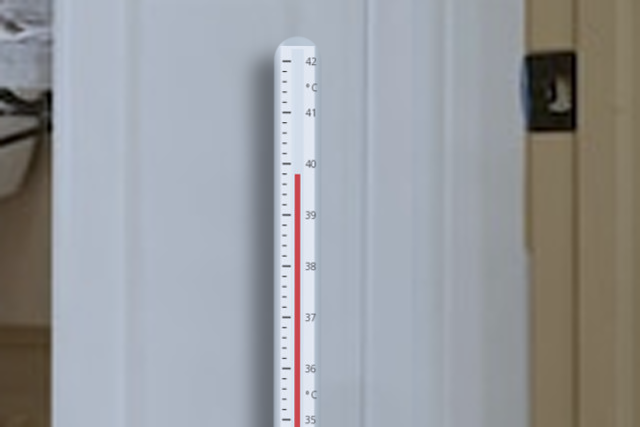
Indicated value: 39.8 (°C)
